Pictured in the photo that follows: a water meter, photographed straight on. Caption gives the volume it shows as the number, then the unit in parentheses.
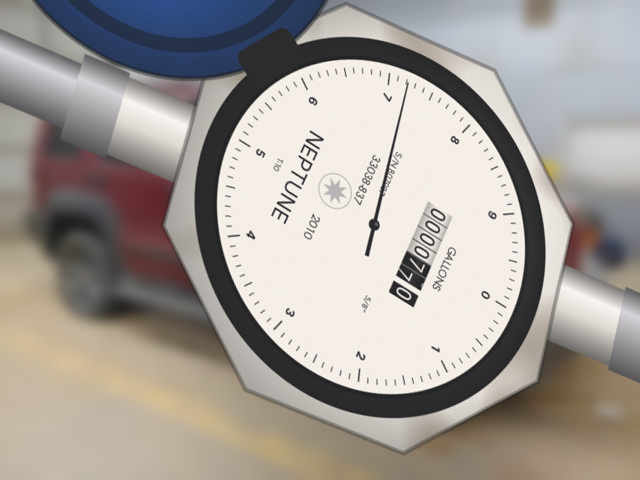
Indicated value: 767.2 (gal)
